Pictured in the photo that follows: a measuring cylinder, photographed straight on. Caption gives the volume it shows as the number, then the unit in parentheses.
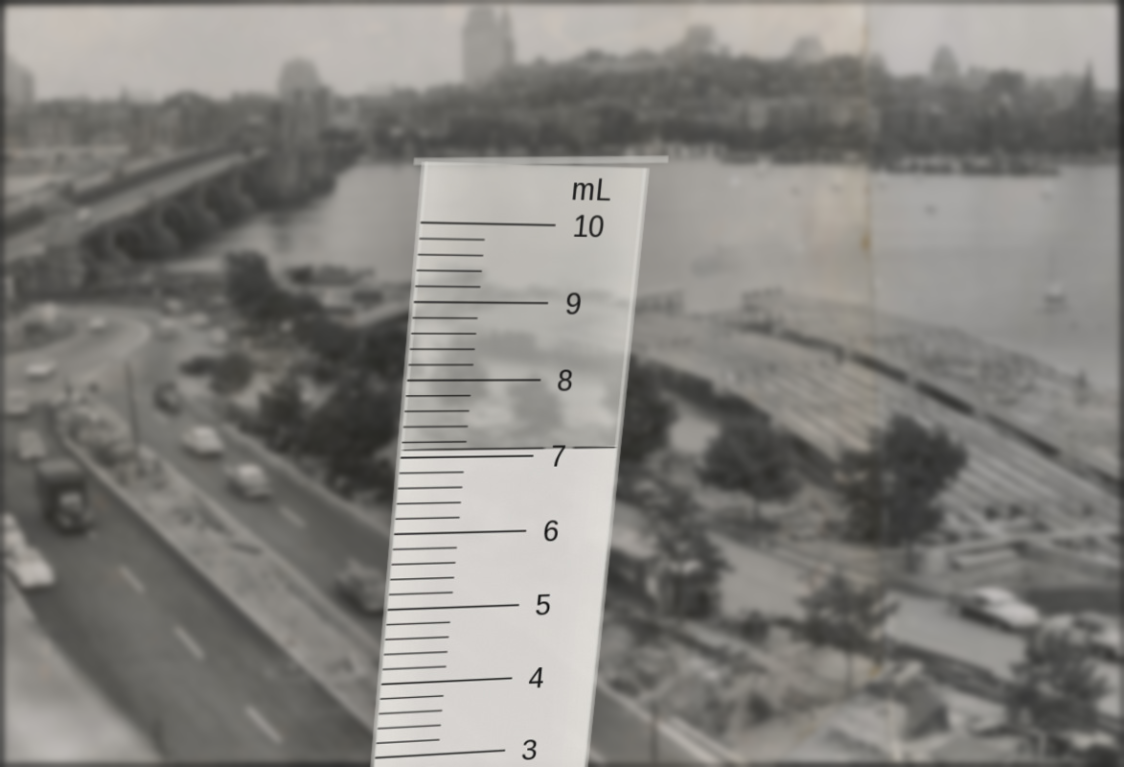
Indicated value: 7.1 (mL)
